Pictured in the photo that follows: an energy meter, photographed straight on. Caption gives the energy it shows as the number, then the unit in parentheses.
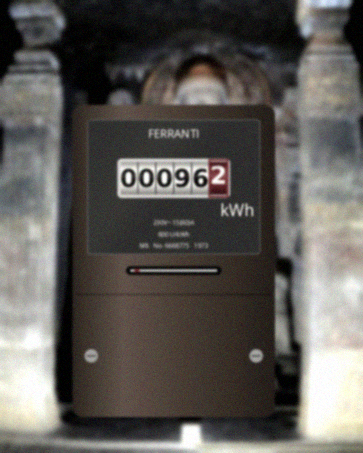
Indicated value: 96.2 (kWh)
